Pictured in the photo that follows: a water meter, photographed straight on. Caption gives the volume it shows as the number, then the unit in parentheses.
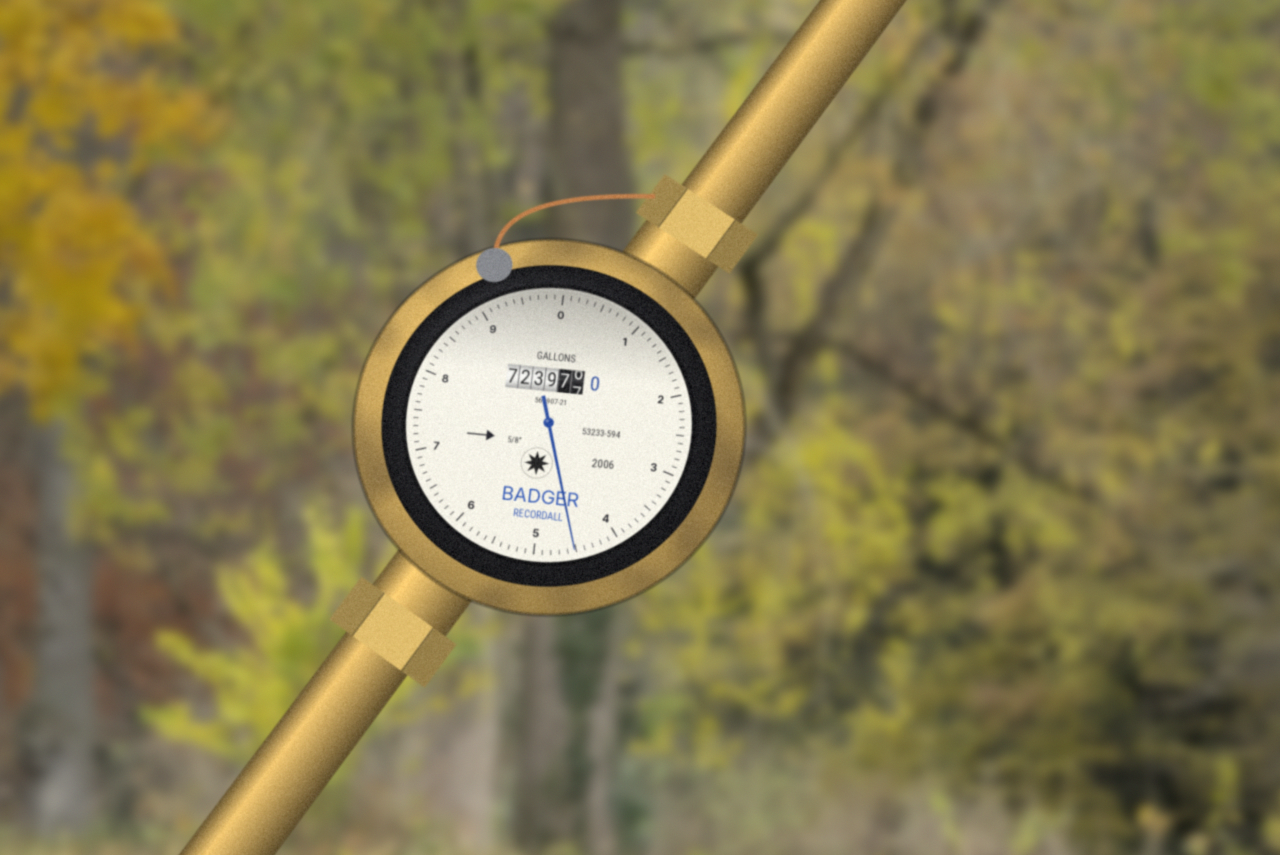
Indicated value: 7239764.5 (gal)
